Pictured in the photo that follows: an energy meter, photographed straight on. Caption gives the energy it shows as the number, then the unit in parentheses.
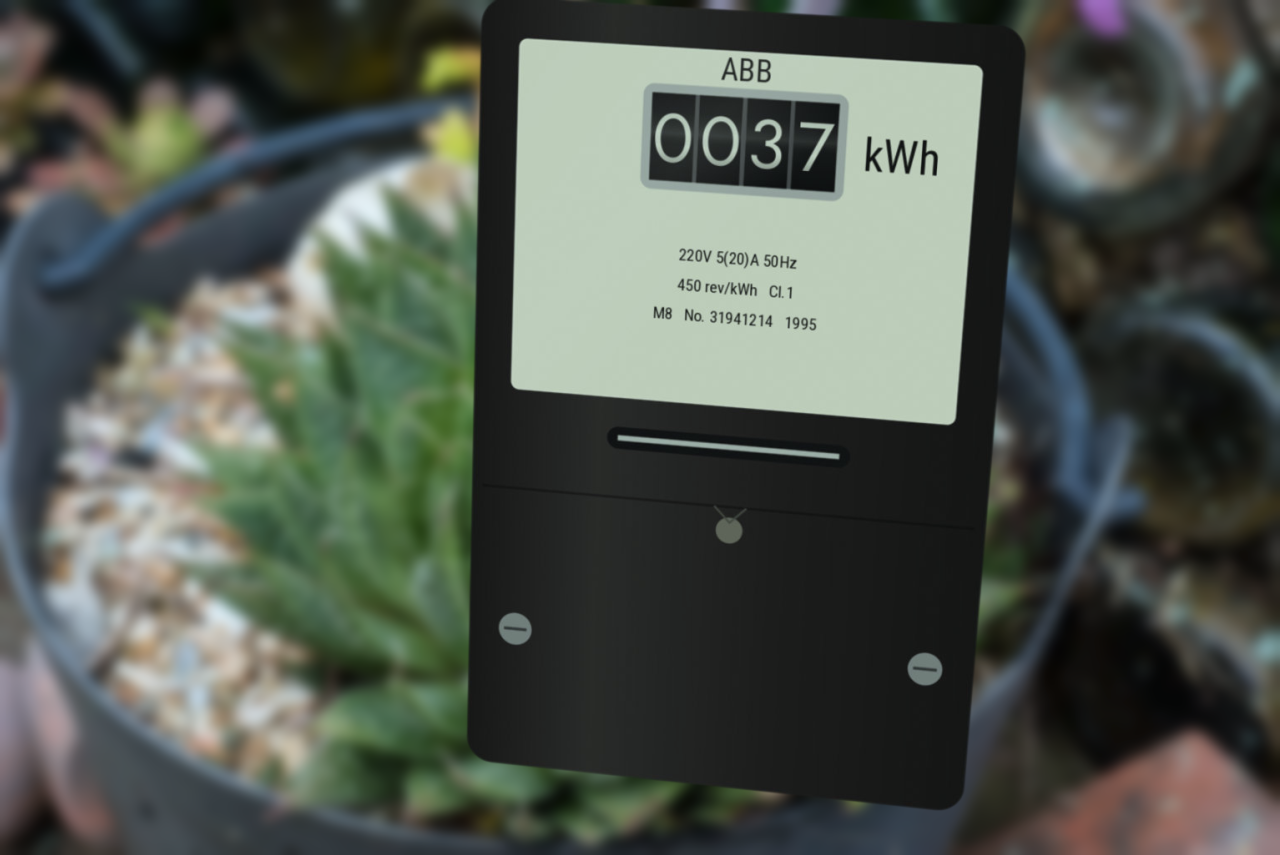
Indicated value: 37 (kWh)
